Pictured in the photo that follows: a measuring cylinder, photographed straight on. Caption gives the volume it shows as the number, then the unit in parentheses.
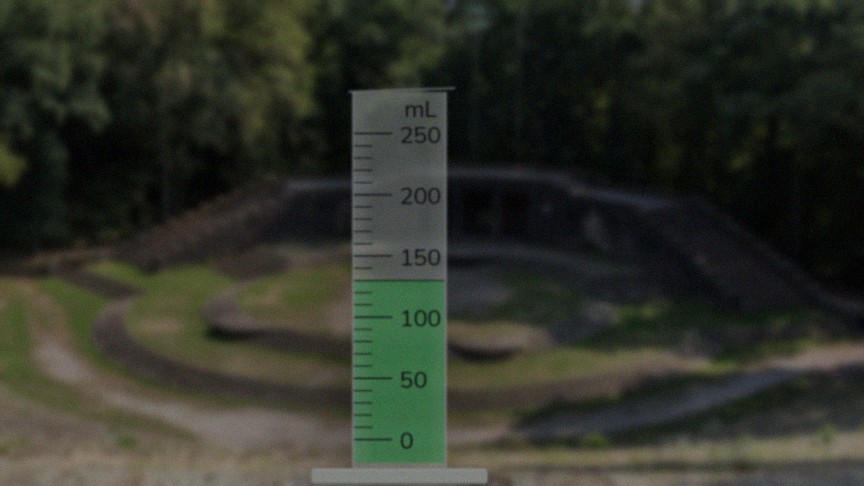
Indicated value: 130 (mL)
